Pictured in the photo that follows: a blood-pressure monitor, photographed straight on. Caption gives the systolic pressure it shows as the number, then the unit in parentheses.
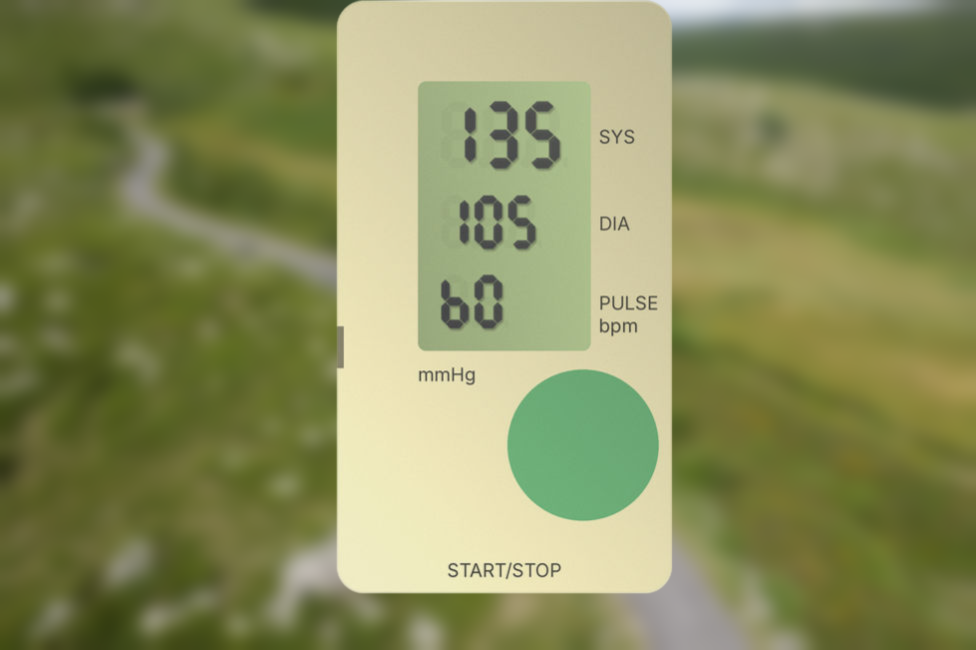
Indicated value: 135 (mmHg)
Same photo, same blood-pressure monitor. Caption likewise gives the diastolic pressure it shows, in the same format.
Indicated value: 105 (mmHg)
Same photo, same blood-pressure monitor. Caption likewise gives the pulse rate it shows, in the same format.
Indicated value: 60 (bpm)
